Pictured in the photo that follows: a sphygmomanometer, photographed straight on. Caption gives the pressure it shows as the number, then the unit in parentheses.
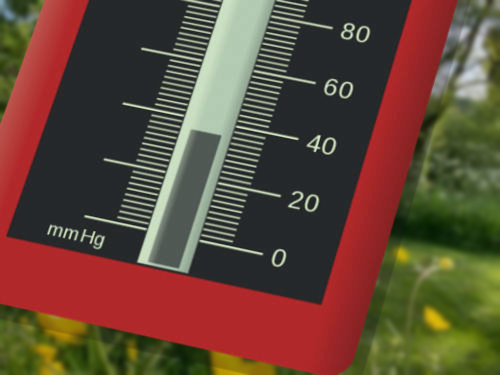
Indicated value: 36 (mmHg)
